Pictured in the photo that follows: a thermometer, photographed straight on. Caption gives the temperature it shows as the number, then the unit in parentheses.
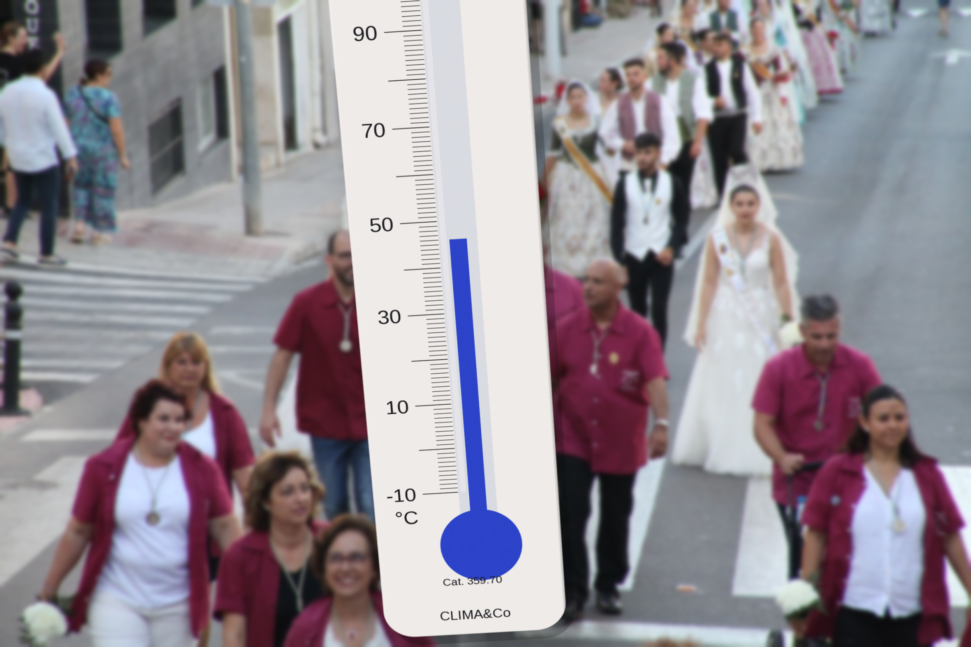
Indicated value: 46 (°C)
